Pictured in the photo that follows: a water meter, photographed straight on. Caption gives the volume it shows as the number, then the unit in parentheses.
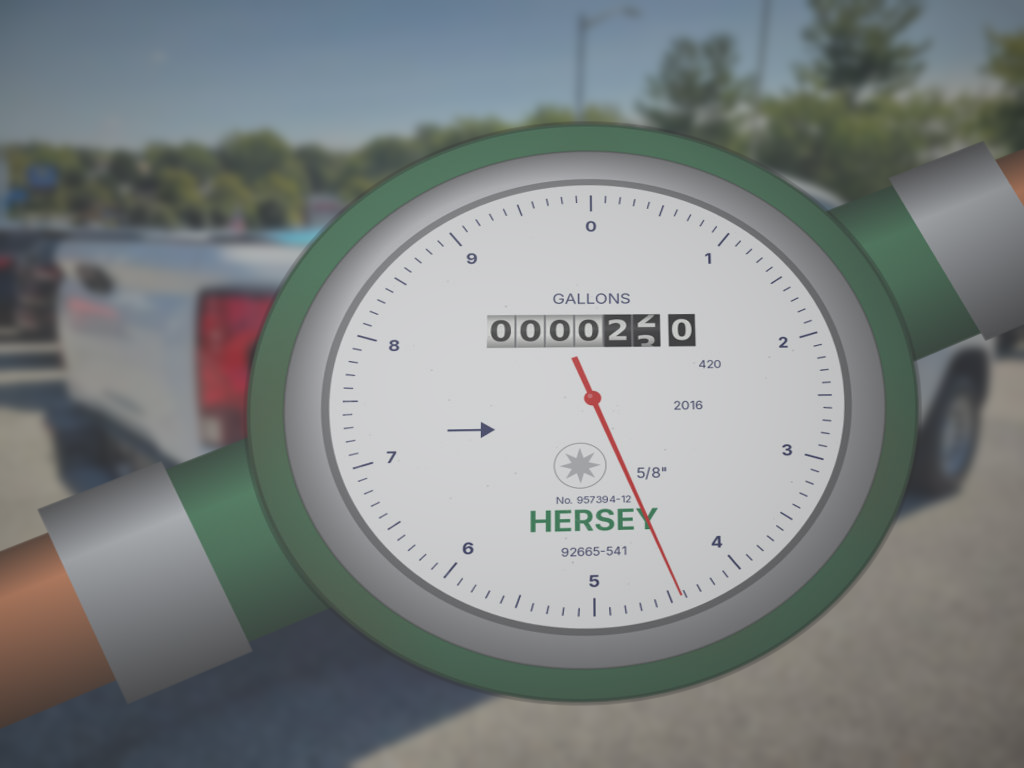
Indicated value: 224.4 (gal)
